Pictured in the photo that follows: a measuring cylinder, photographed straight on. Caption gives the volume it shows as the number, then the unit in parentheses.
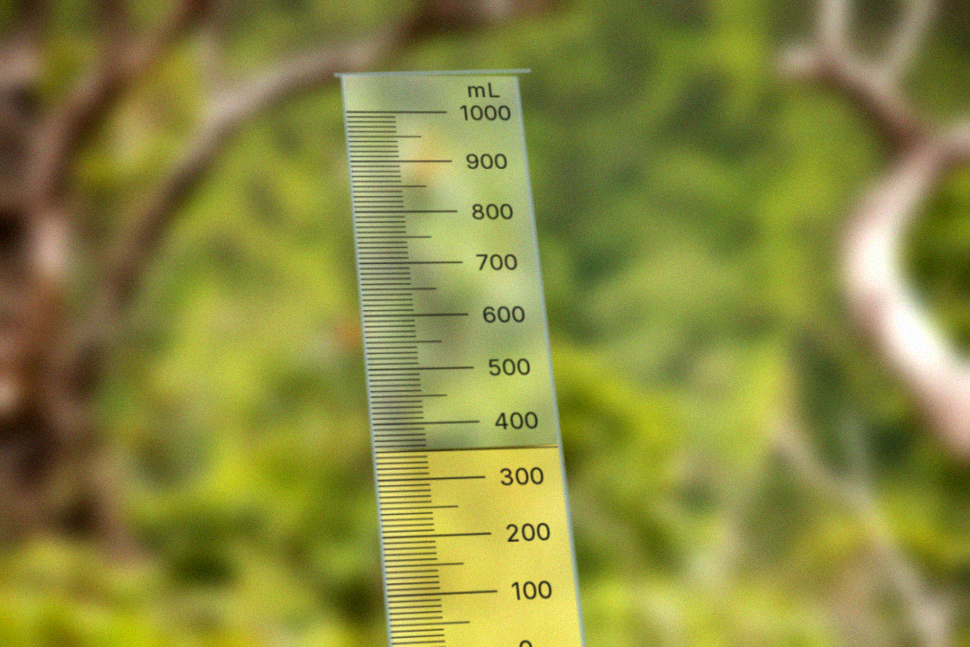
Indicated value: 350 (mL)
